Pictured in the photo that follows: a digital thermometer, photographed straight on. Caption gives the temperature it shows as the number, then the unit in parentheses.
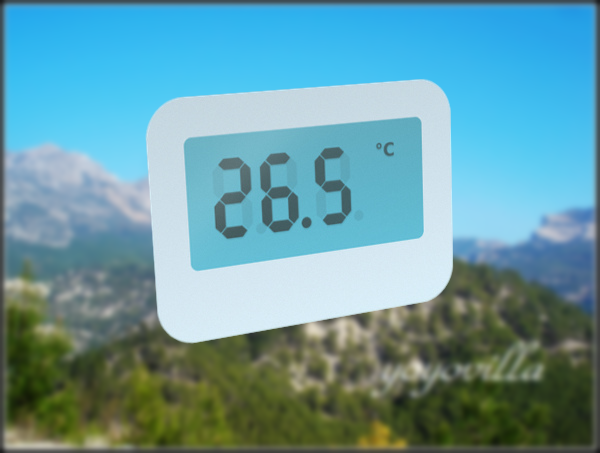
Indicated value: 26.5 (°C)
